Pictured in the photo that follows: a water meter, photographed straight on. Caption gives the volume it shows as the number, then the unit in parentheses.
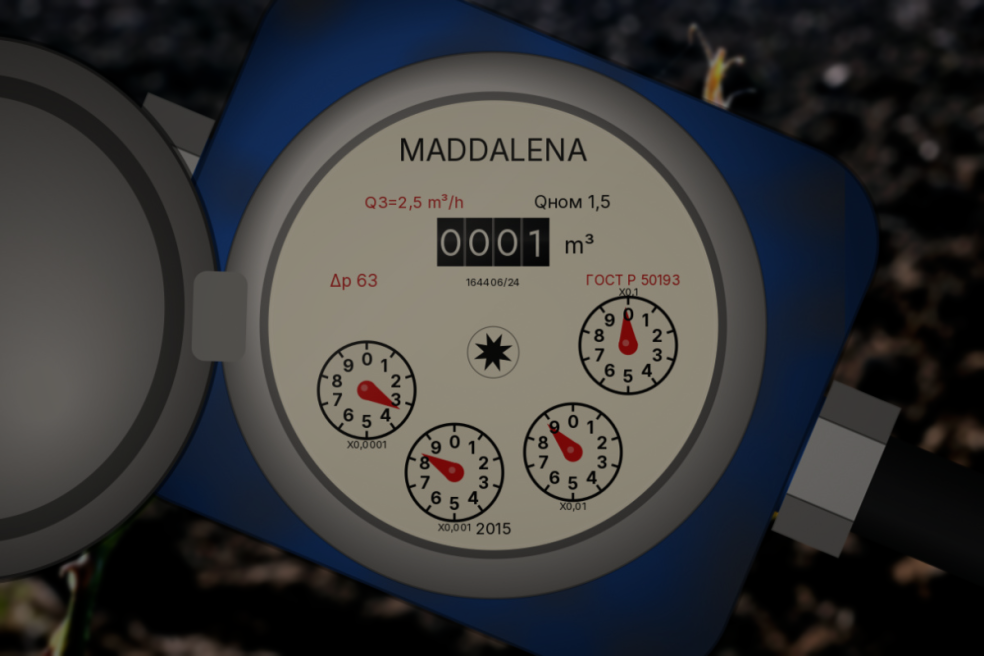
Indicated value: 0.9883 (m³)
